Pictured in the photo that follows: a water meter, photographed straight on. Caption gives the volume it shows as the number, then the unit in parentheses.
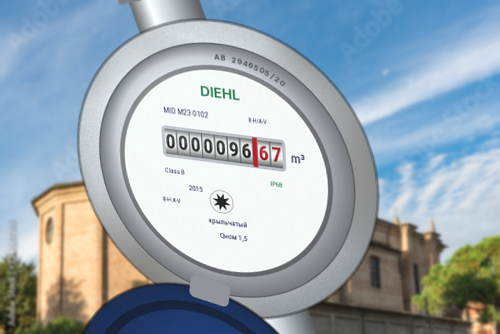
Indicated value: 96.67 (m³)
